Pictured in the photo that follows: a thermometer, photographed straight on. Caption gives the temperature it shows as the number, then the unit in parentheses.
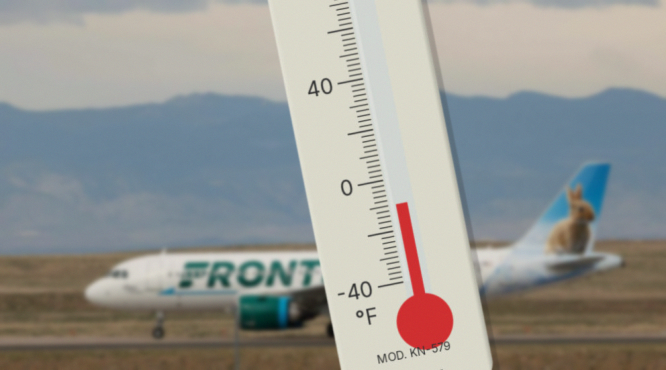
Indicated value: -10 (°F)
